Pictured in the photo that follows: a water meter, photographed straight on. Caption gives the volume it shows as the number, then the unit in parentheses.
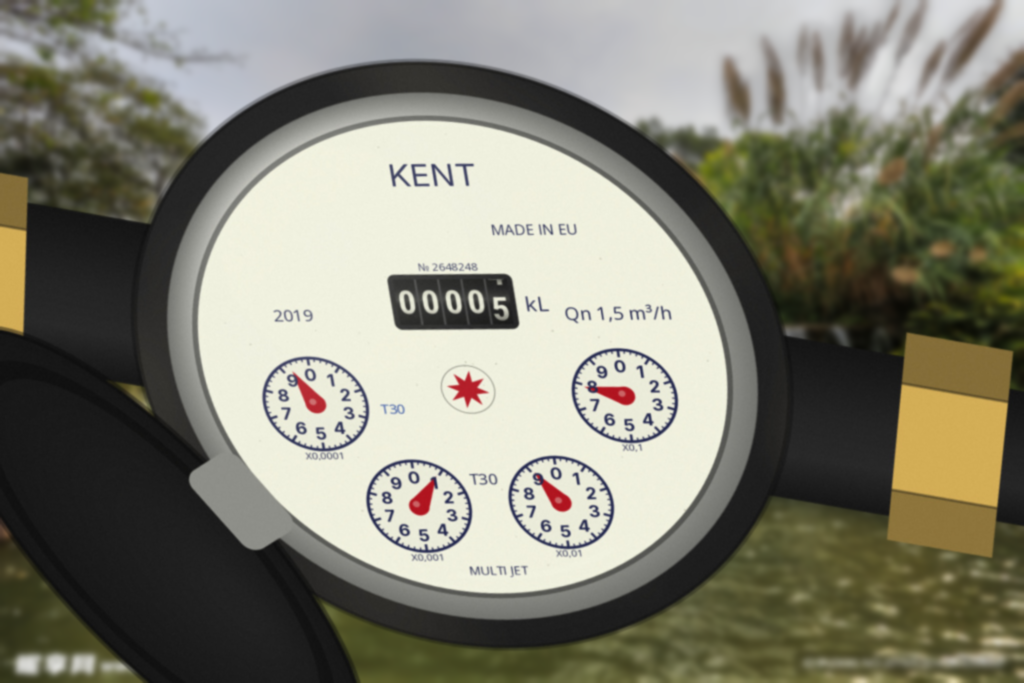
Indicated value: 4.7909 (kL)
